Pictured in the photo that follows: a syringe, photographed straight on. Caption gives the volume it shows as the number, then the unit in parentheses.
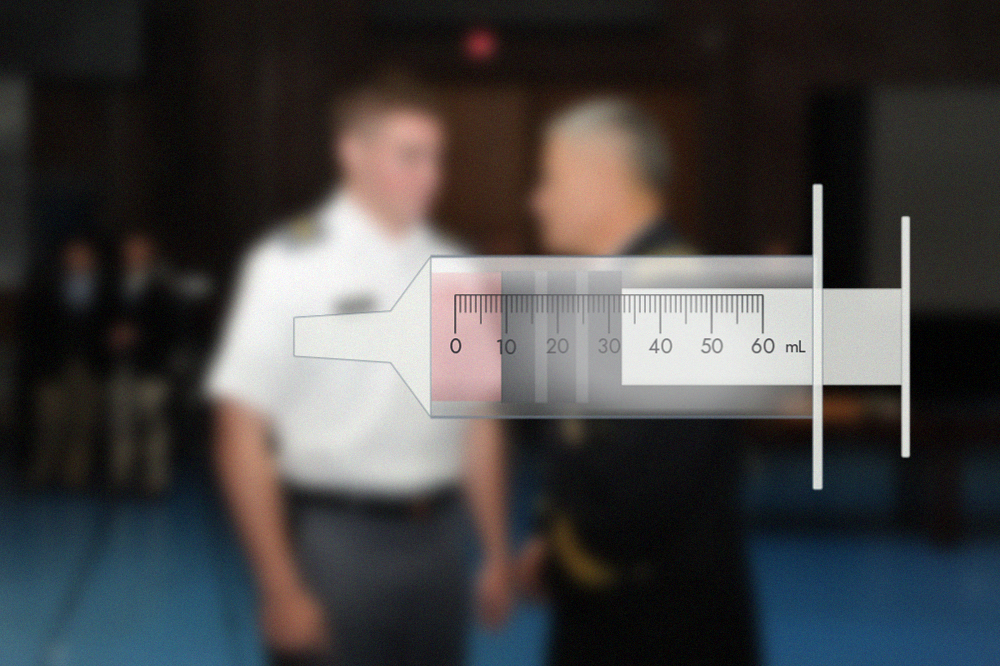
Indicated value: 9 (mL)
